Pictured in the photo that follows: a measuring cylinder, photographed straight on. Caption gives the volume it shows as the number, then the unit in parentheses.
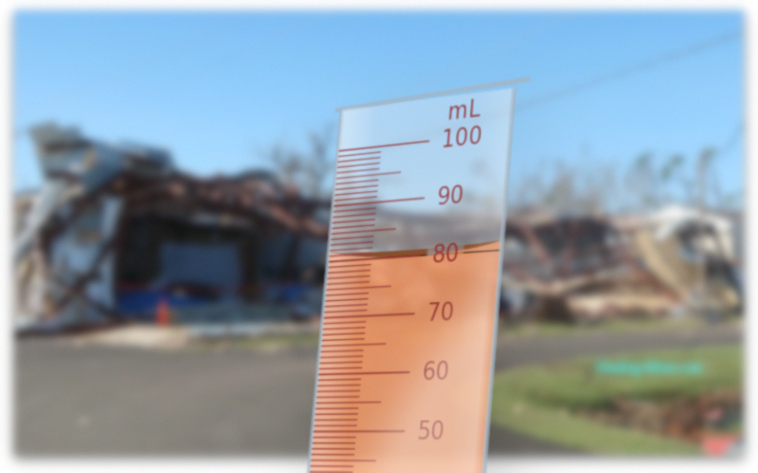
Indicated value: 80 (mL)
